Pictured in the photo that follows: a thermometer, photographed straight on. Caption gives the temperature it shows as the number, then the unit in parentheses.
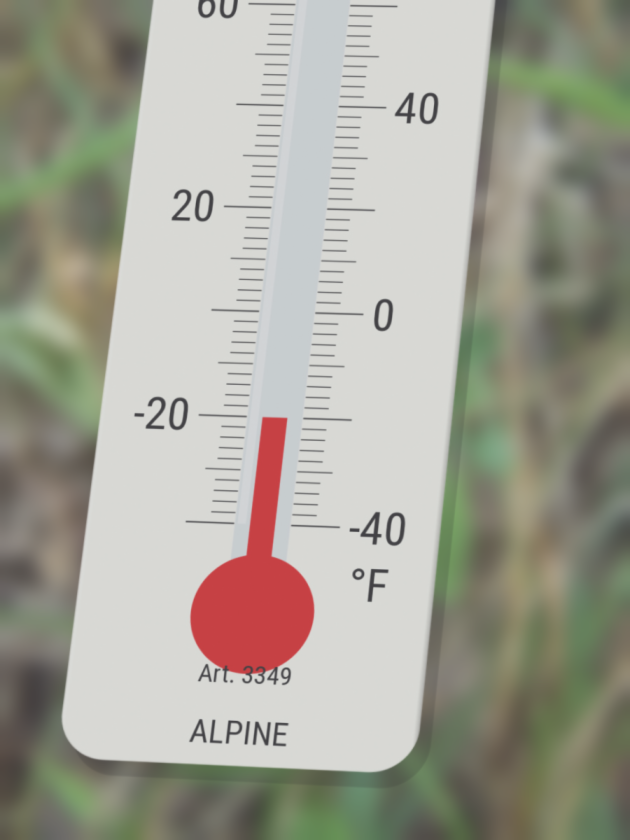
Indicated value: -20 (°F)
